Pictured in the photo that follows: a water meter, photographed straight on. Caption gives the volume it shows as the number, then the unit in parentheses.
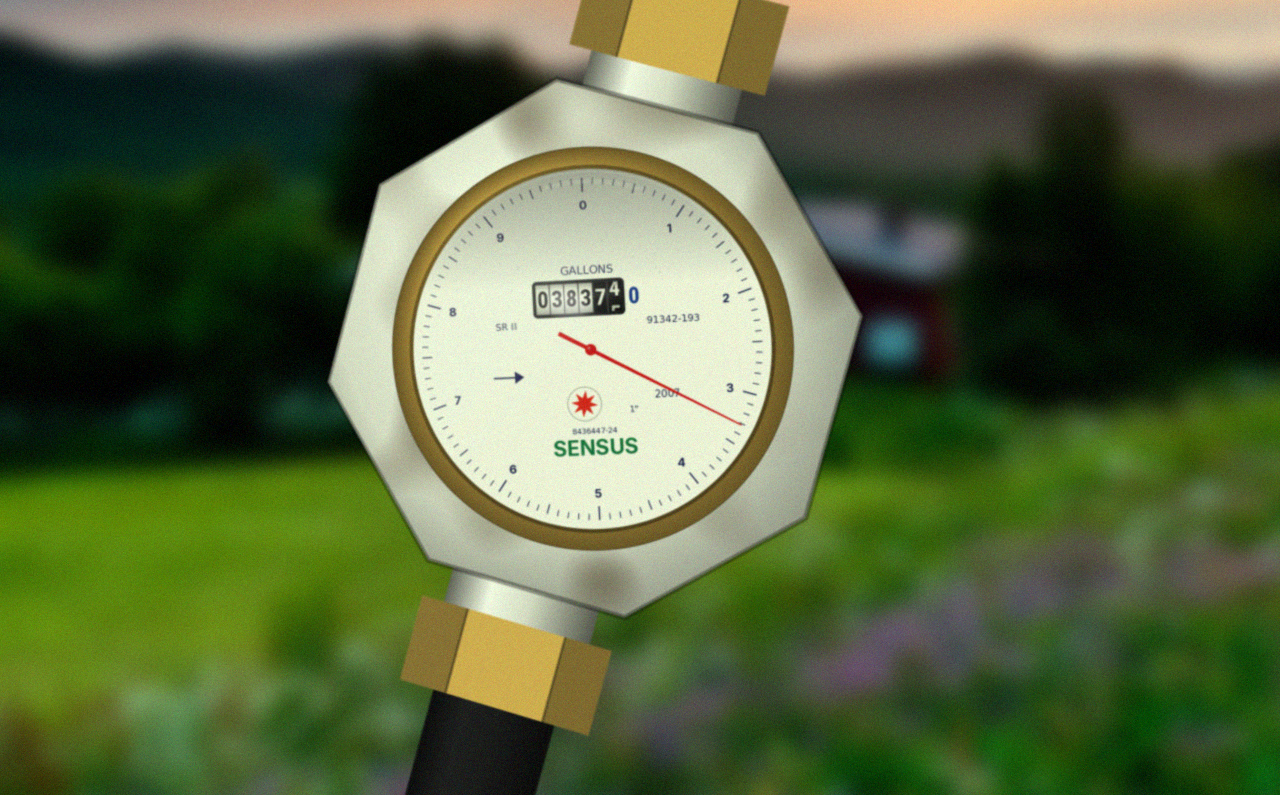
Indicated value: 383743.3 (gal)
